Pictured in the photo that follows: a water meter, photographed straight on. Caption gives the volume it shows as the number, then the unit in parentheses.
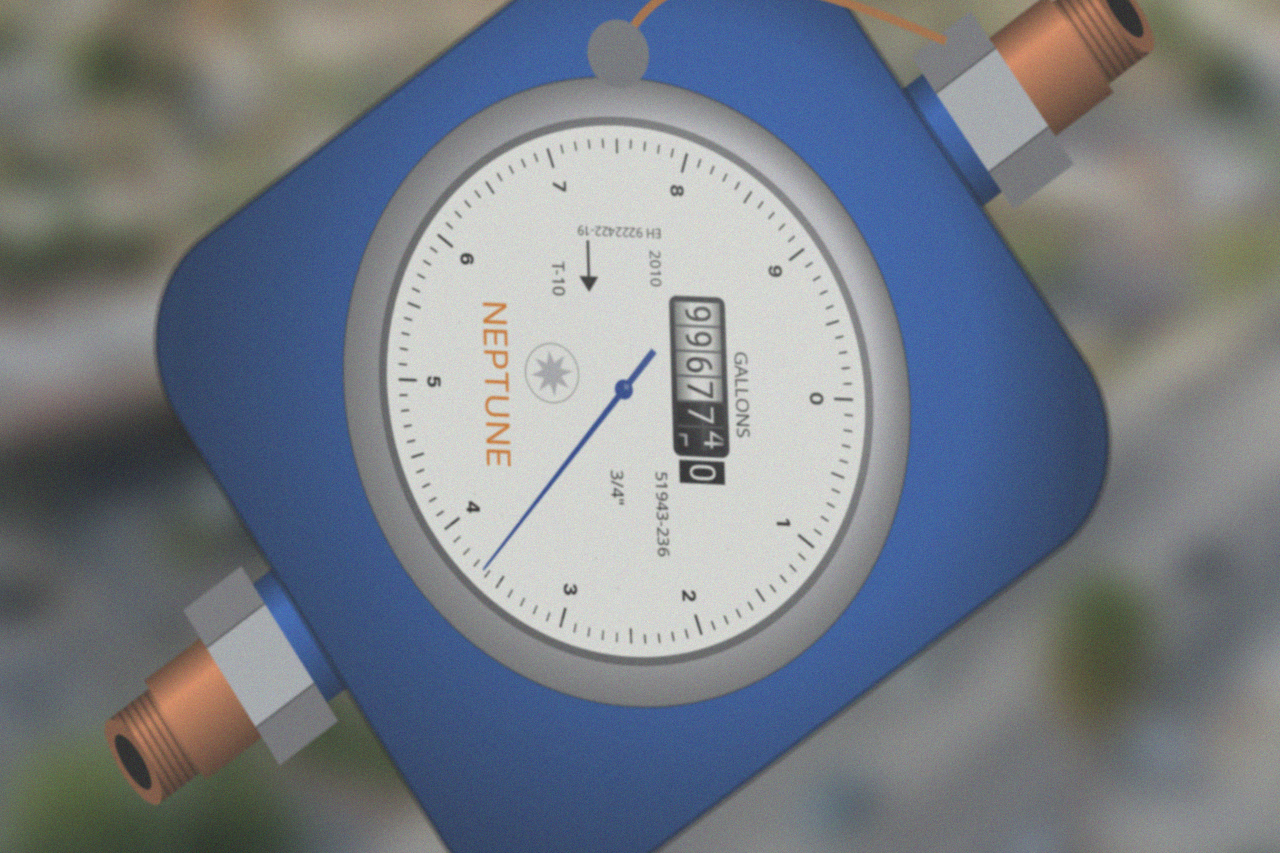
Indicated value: 9967743.6 (gal)
